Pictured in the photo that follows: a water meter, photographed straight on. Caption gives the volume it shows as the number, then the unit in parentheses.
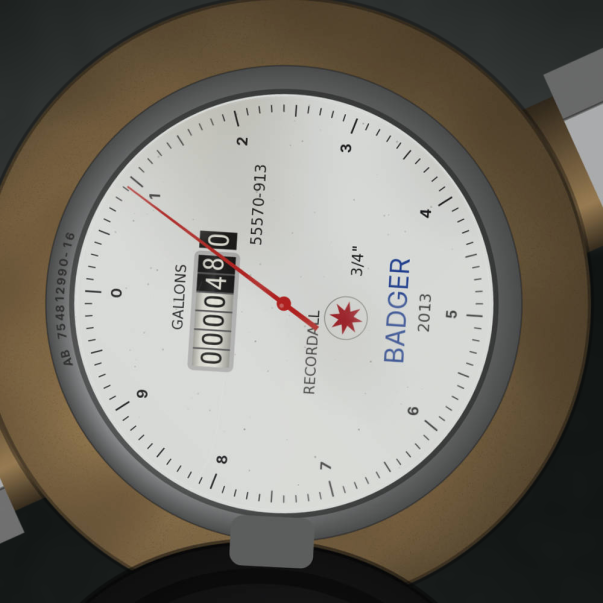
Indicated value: 480.9 (gal)
